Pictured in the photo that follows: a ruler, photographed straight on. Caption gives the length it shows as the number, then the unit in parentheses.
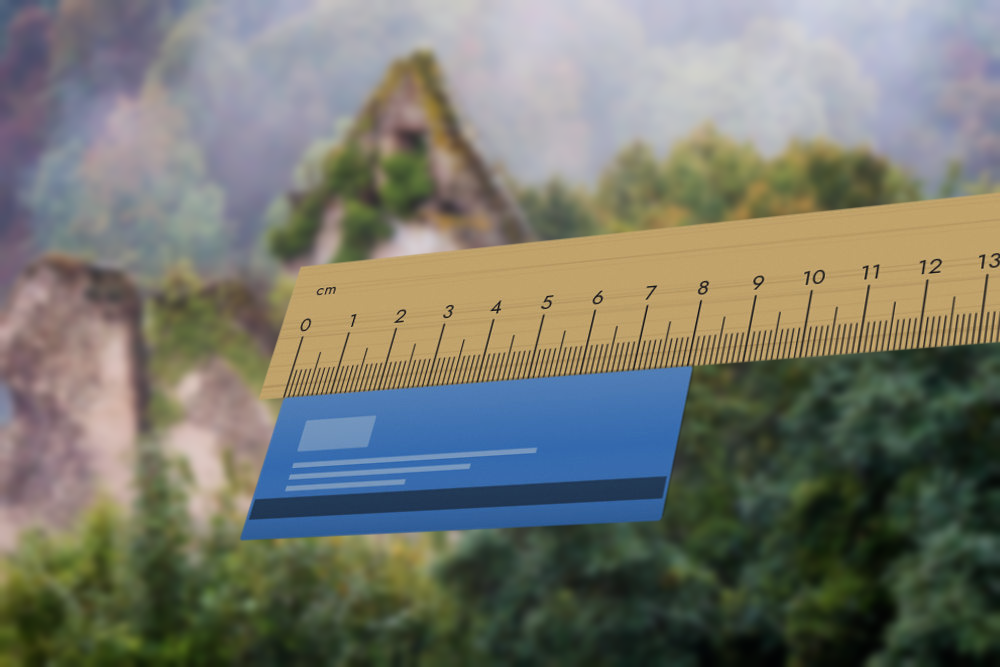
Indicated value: 8.1 (cm)
